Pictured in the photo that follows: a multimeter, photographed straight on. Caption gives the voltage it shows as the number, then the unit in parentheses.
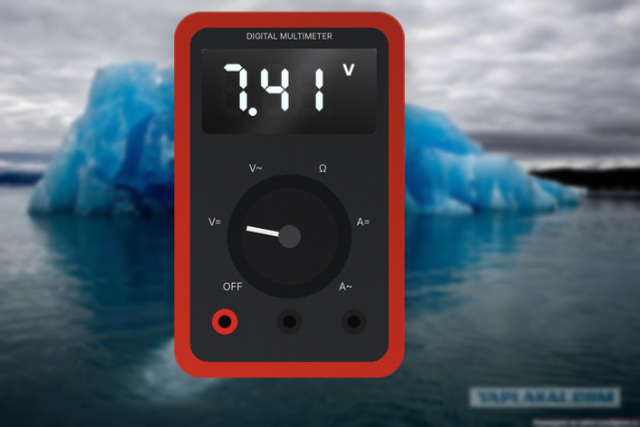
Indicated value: 7.41 (V)
